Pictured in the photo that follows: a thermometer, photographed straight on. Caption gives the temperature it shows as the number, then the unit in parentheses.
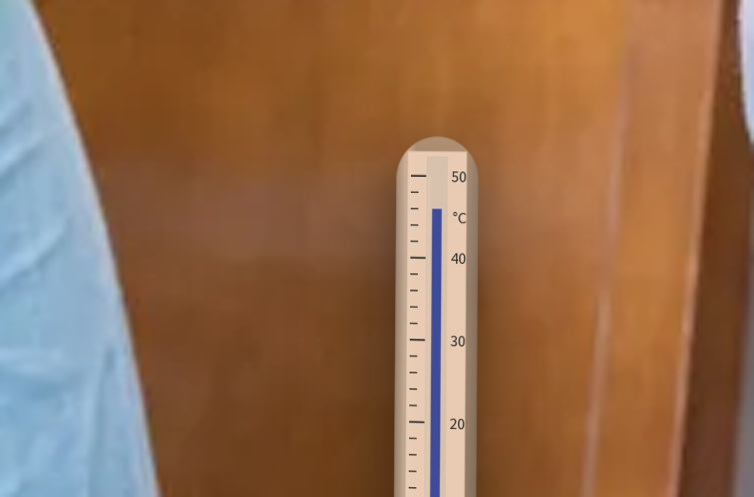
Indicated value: 46 (°C)
